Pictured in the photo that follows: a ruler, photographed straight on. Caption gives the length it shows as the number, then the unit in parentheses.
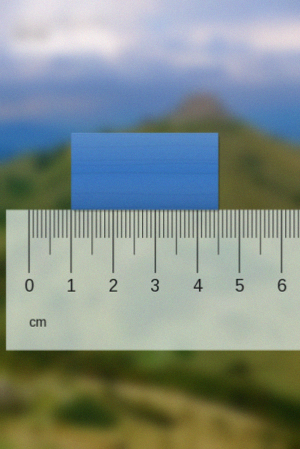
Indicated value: 3.5 (cm)
